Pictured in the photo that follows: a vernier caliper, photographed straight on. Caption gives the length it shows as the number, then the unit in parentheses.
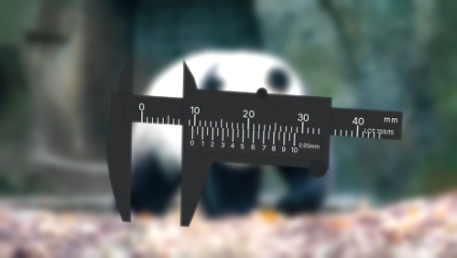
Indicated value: 9.6 (mm)
